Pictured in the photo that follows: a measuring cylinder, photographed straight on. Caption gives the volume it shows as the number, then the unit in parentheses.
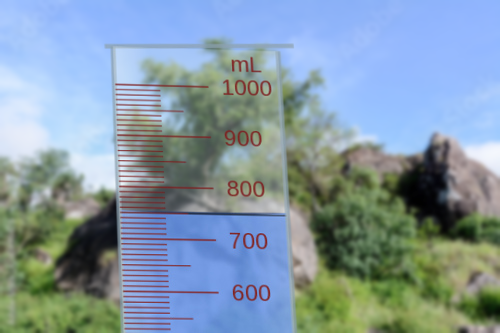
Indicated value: 750 (mL)
